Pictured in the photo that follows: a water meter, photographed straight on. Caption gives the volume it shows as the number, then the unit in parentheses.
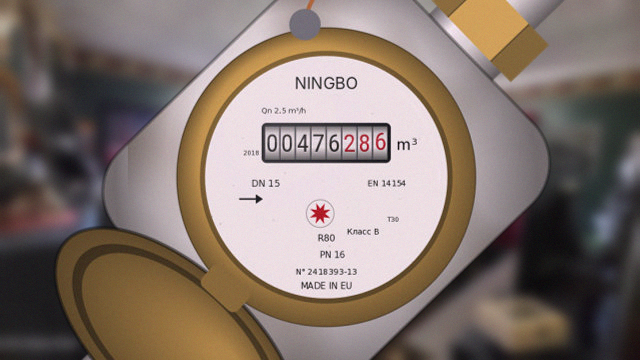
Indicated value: 476.286 (m³)
